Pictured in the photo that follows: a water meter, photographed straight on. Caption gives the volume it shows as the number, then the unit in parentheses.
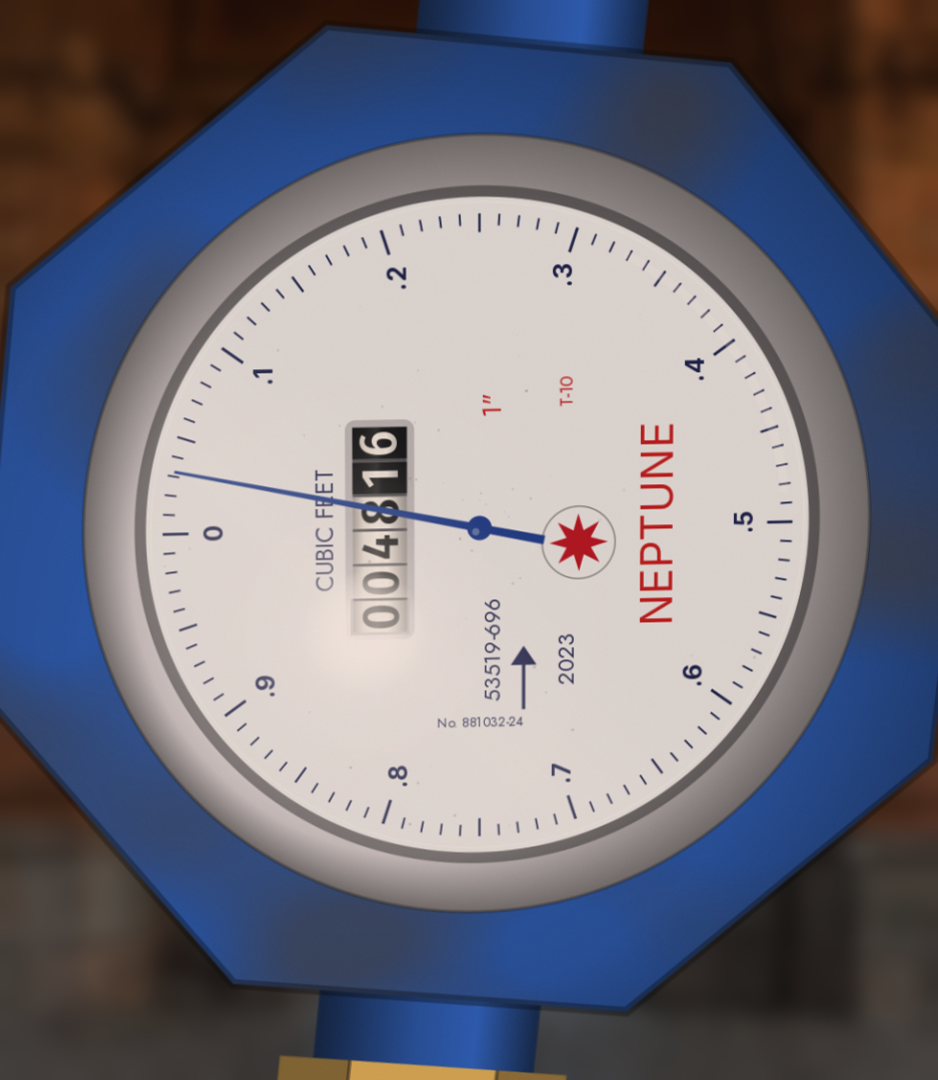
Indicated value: 4816.03 (ft³)
